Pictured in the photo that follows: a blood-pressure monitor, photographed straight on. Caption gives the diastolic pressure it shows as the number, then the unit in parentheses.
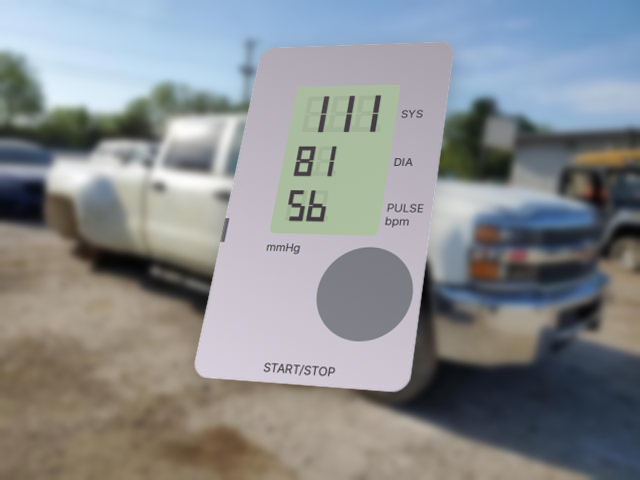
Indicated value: 81 (mmHg)
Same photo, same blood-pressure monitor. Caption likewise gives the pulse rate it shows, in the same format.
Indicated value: 56 (bpm)
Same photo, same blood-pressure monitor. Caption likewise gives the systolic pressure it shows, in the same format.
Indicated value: 111 (mmHg)
